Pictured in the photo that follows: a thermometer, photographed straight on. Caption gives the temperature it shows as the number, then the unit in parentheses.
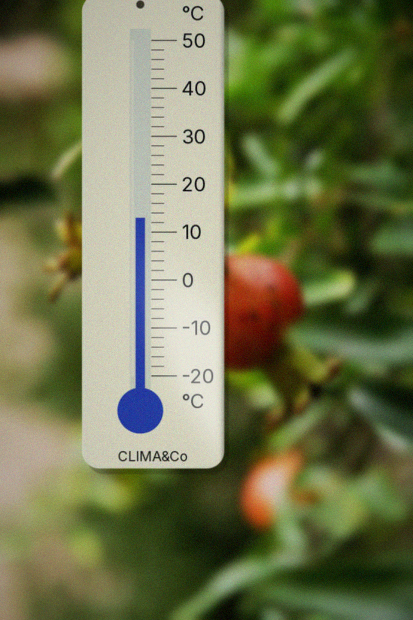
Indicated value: 13 (°C)
